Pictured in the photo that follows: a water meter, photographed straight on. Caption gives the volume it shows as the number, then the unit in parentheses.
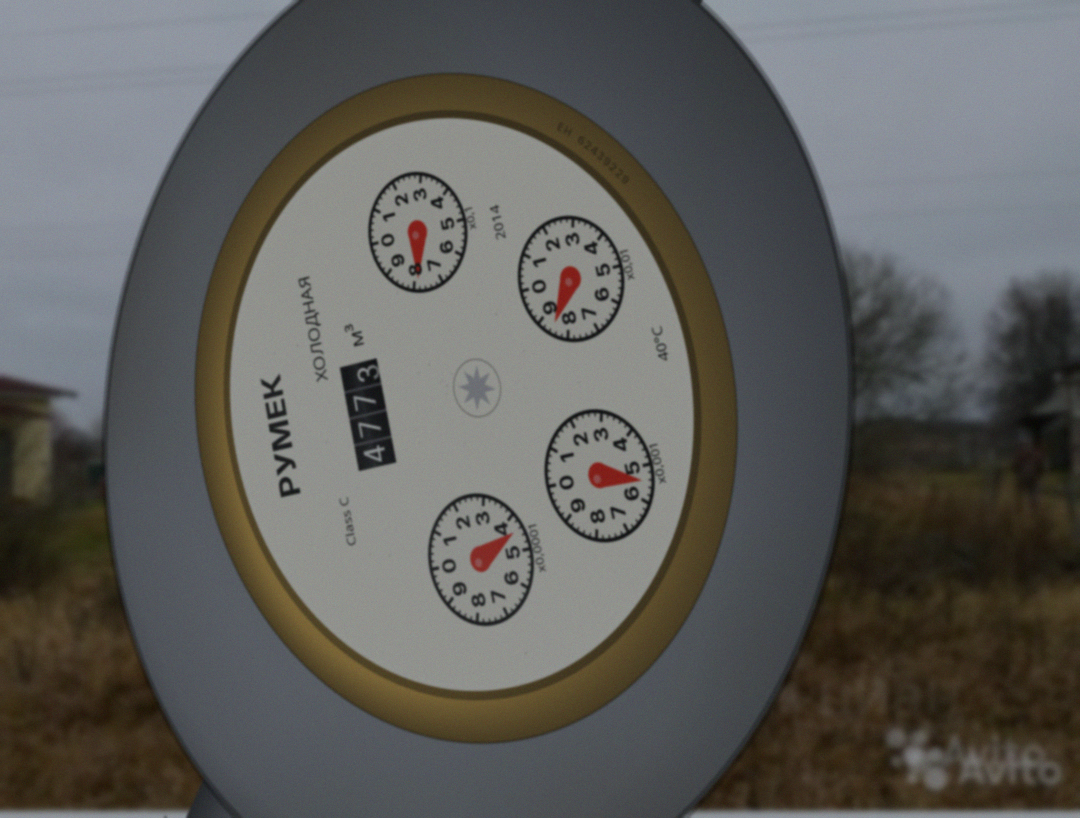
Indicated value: 4772.7854 (m³)
